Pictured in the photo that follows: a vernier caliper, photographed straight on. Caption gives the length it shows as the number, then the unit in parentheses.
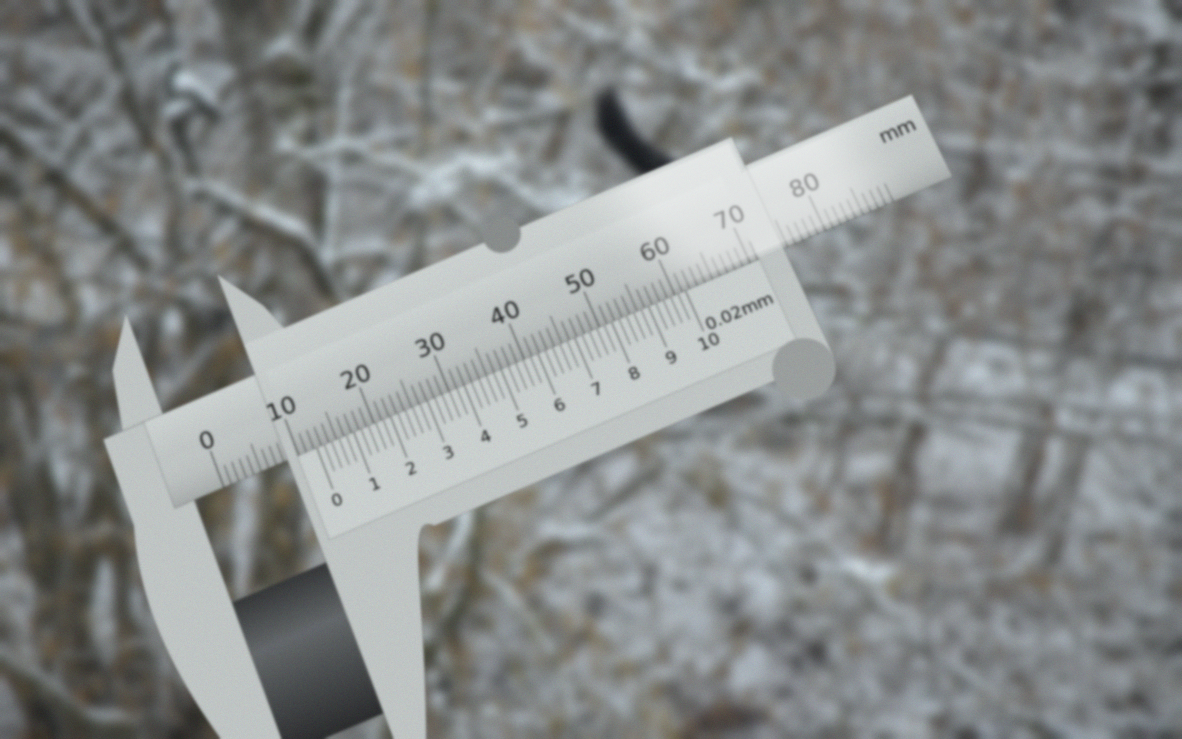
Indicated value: 12.4 (mm)
